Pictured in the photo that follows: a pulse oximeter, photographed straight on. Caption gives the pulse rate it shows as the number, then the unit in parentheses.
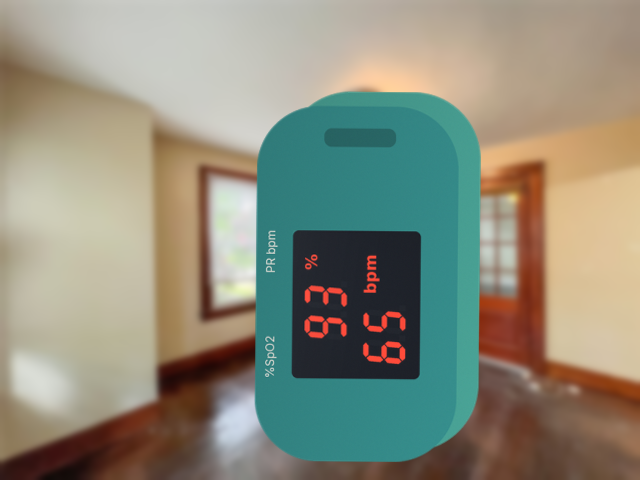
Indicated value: 65 (bpm)
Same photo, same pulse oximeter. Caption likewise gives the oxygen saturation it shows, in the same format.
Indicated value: 93 (%)
